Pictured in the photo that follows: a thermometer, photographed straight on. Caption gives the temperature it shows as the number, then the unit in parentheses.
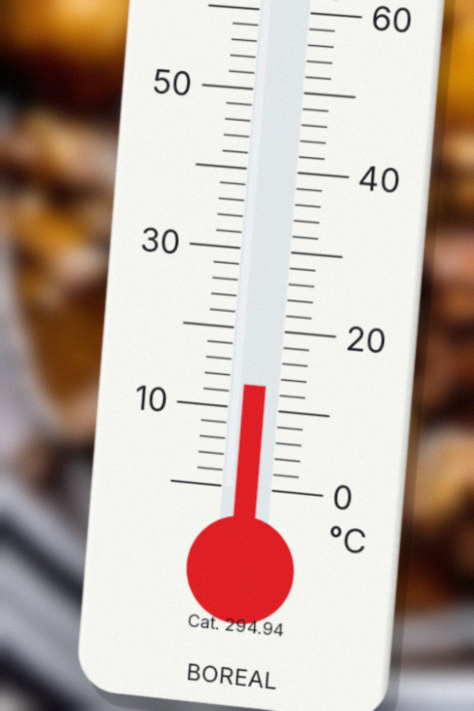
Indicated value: 13 (°C)
